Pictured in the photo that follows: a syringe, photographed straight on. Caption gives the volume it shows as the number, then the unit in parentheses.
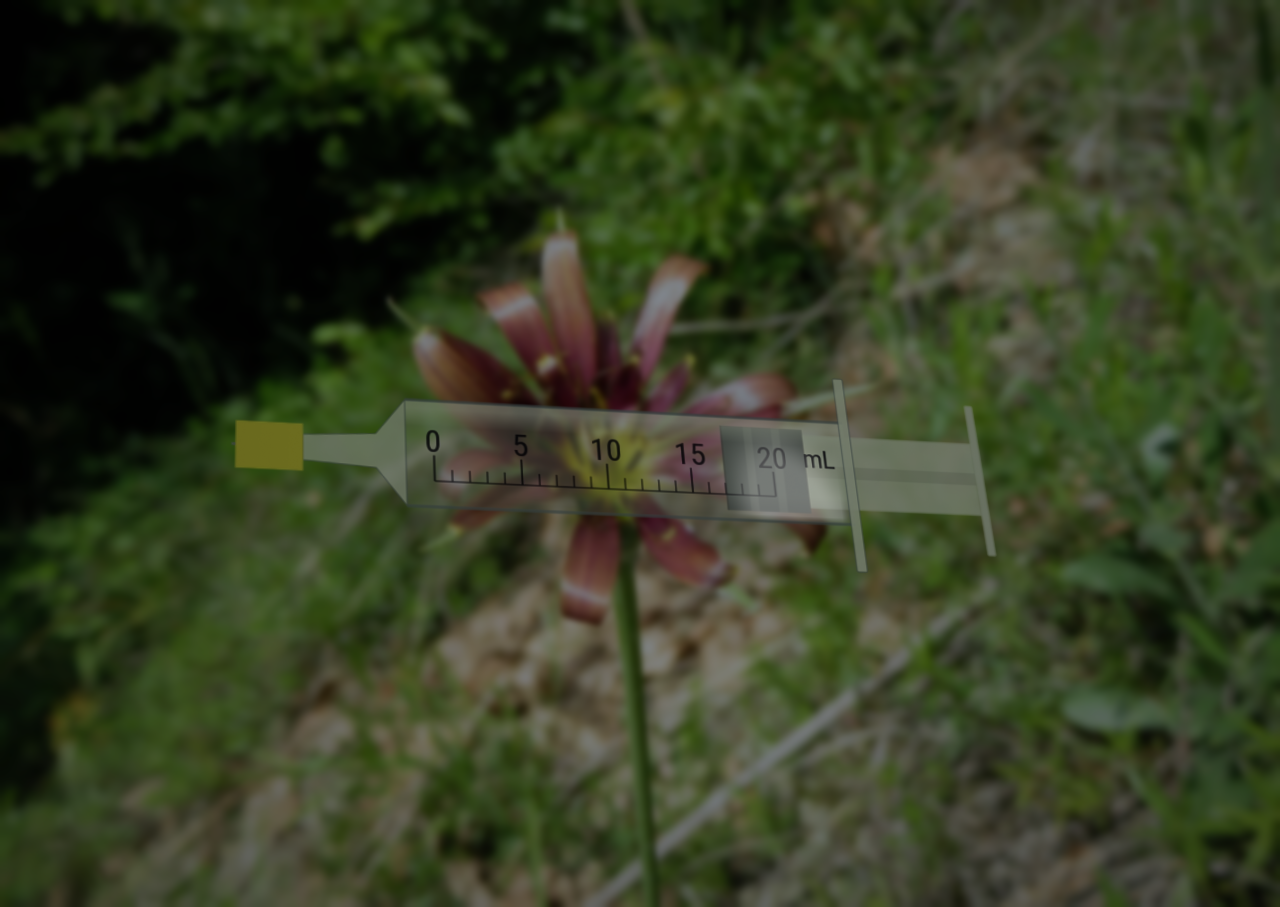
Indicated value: 17 (mL)
